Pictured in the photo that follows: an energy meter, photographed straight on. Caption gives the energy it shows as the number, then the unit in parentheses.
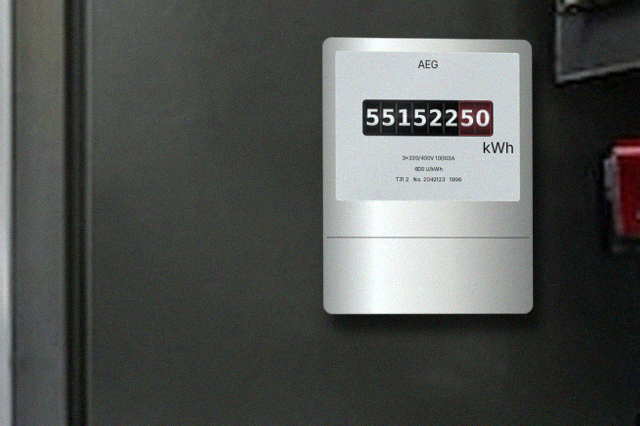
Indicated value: 551522.50 (kWh)
